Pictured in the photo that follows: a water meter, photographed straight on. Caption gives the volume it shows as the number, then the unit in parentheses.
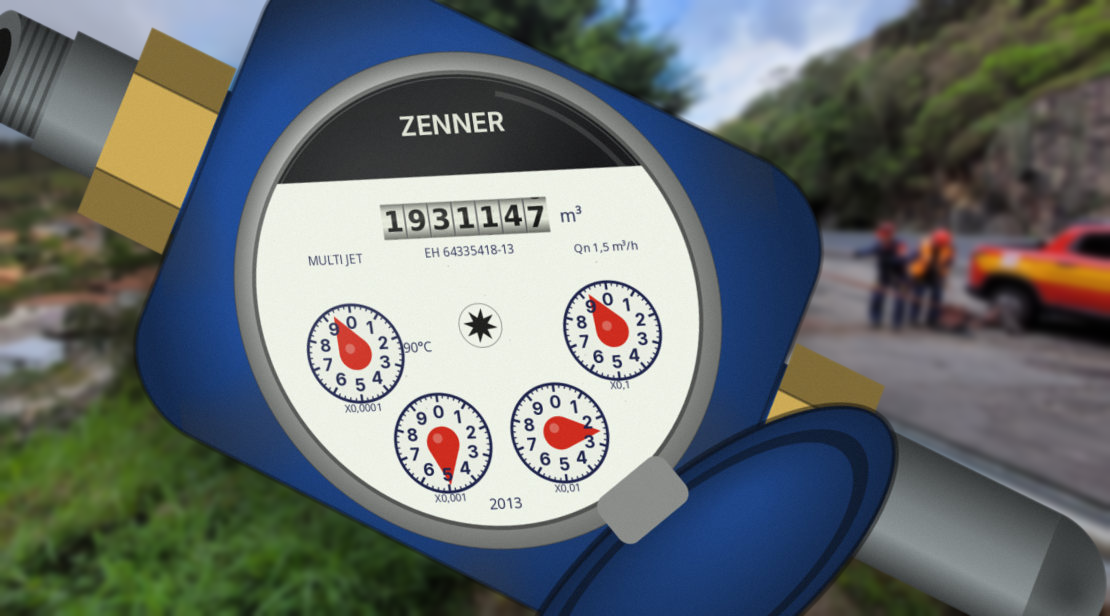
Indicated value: 1931146.9249 (m³)
